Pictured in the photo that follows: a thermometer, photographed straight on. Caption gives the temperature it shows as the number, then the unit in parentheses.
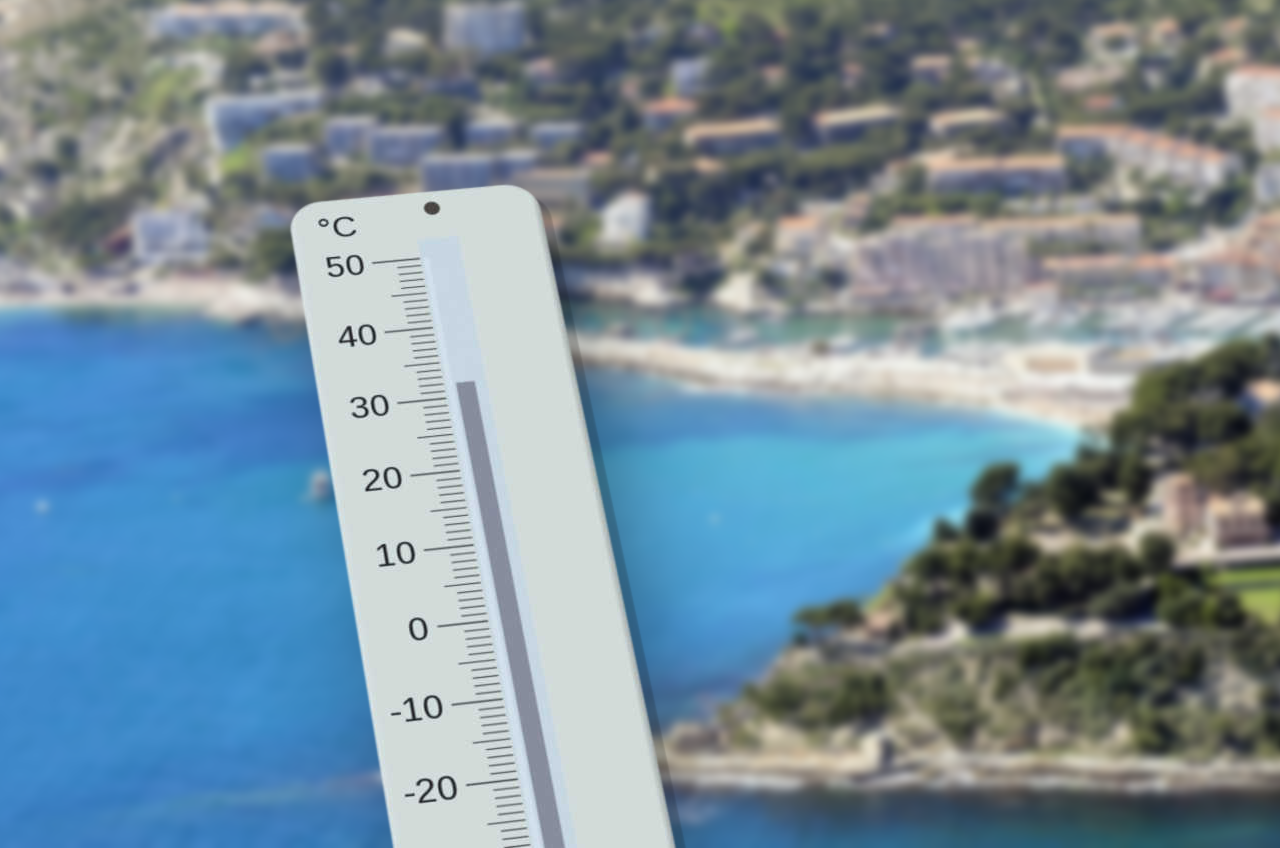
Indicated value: 32 (°C)
